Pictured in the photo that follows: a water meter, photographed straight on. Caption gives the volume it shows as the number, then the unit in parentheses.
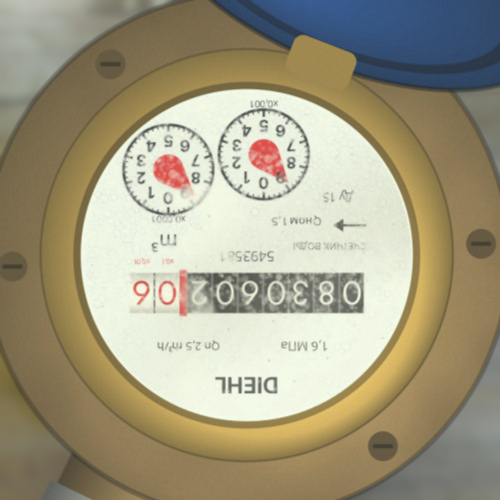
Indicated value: 830602.0688 (m³)
